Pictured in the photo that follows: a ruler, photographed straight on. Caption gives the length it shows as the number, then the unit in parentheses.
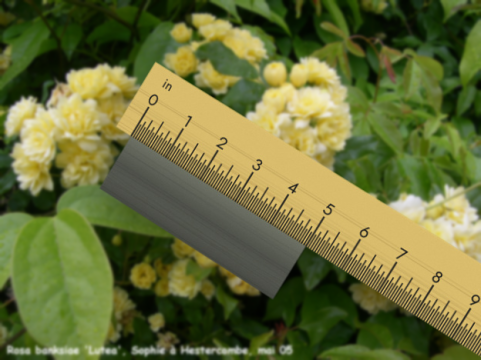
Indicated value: 5 (in)
